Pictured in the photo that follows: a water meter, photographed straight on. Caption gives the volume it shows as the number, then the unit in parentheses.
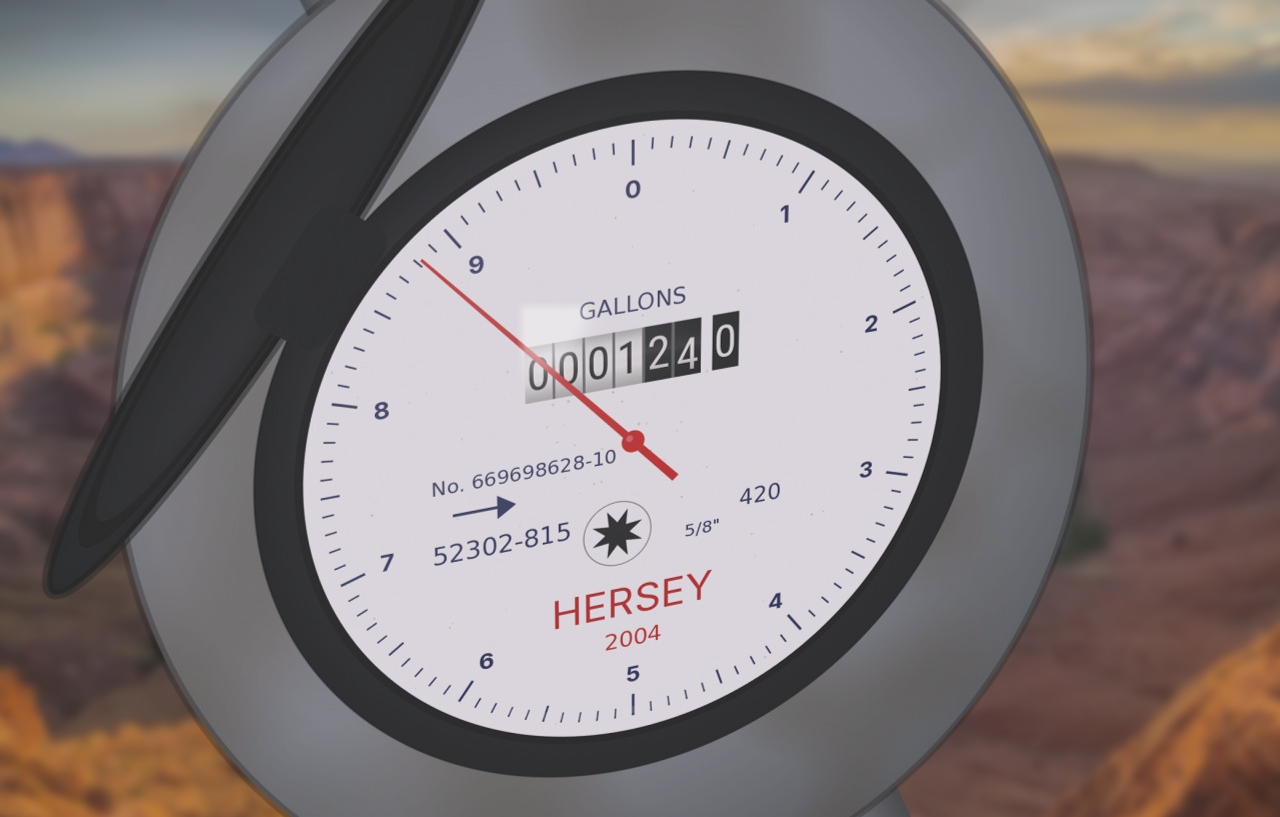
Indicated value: 1238.8 (gal)
